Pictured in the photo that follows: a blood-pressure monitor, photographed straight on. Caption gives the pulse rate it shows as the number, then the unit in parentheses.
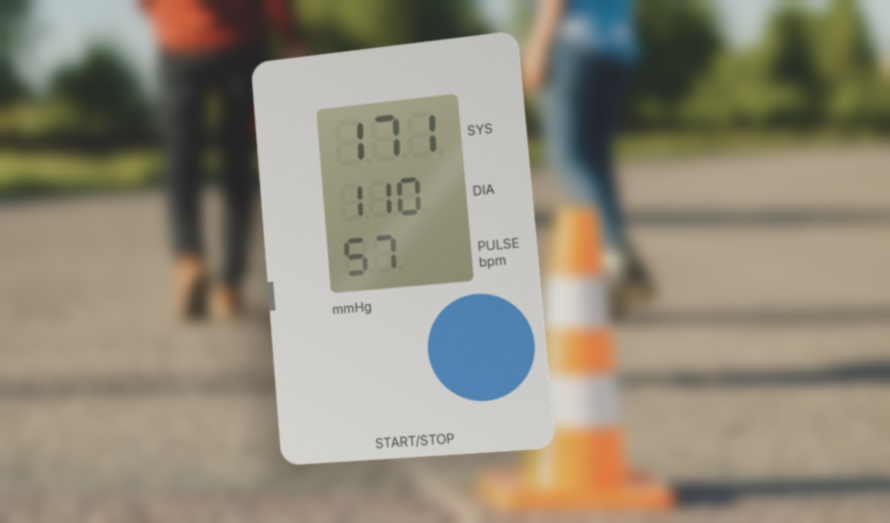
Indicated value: 57 (bpm)
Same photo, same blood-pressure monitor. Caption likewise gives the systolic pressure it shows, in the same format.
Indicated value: 171 (mmHg)
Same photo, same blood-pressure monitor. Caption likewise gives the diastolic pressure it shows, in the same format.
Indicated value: 110 (mmHg)
